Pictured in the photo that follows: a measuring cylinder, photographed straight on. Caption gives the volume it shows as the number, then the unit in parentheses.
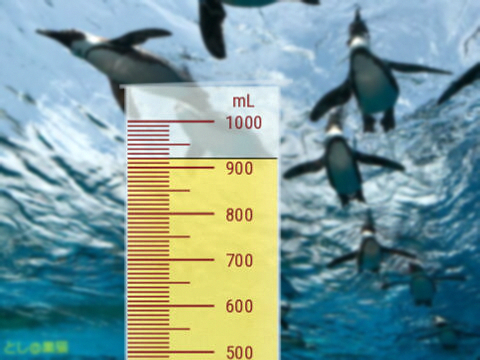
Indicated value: 920 (mL)
